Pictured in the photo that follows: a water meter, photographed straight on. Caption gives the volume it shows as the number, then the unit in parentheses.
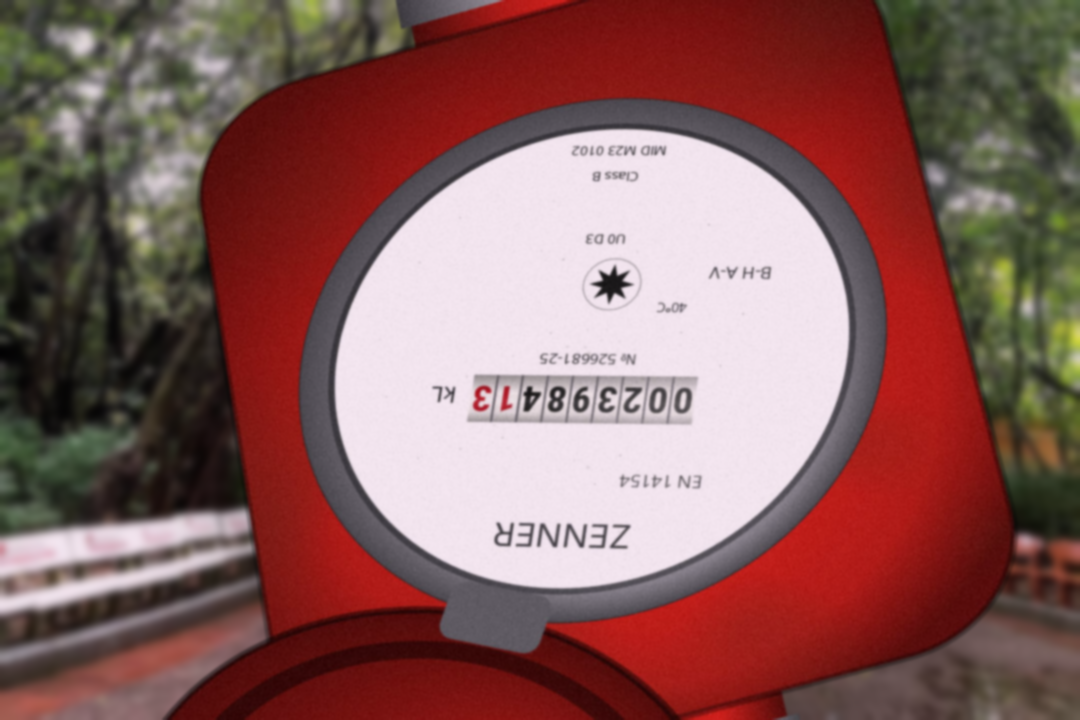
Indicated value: 23984.13 (kL)
